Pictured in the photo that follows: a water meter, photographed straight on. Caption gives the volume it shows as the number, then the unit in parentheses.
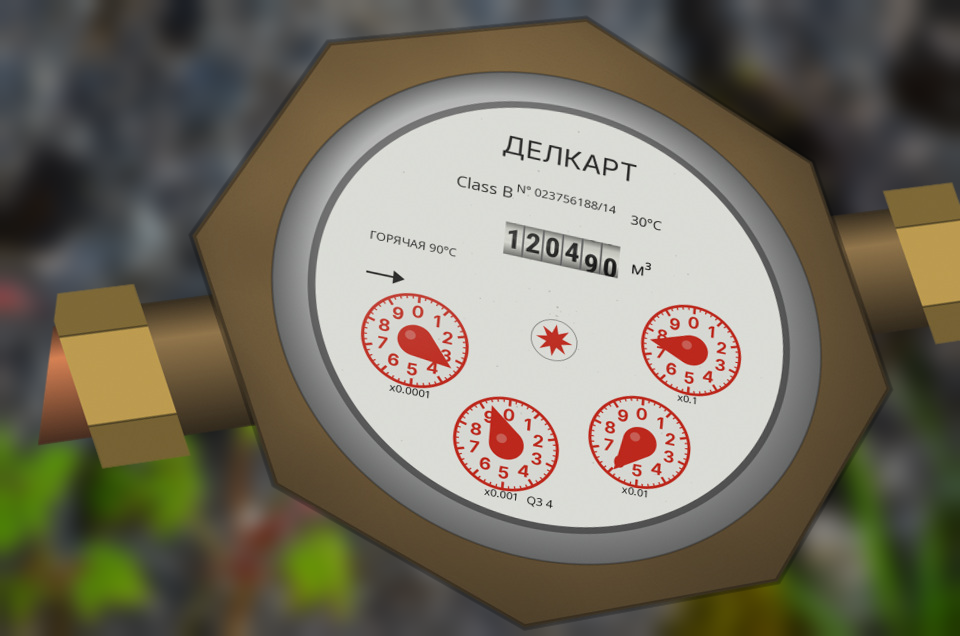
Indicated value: 120489.7593 (m³)
